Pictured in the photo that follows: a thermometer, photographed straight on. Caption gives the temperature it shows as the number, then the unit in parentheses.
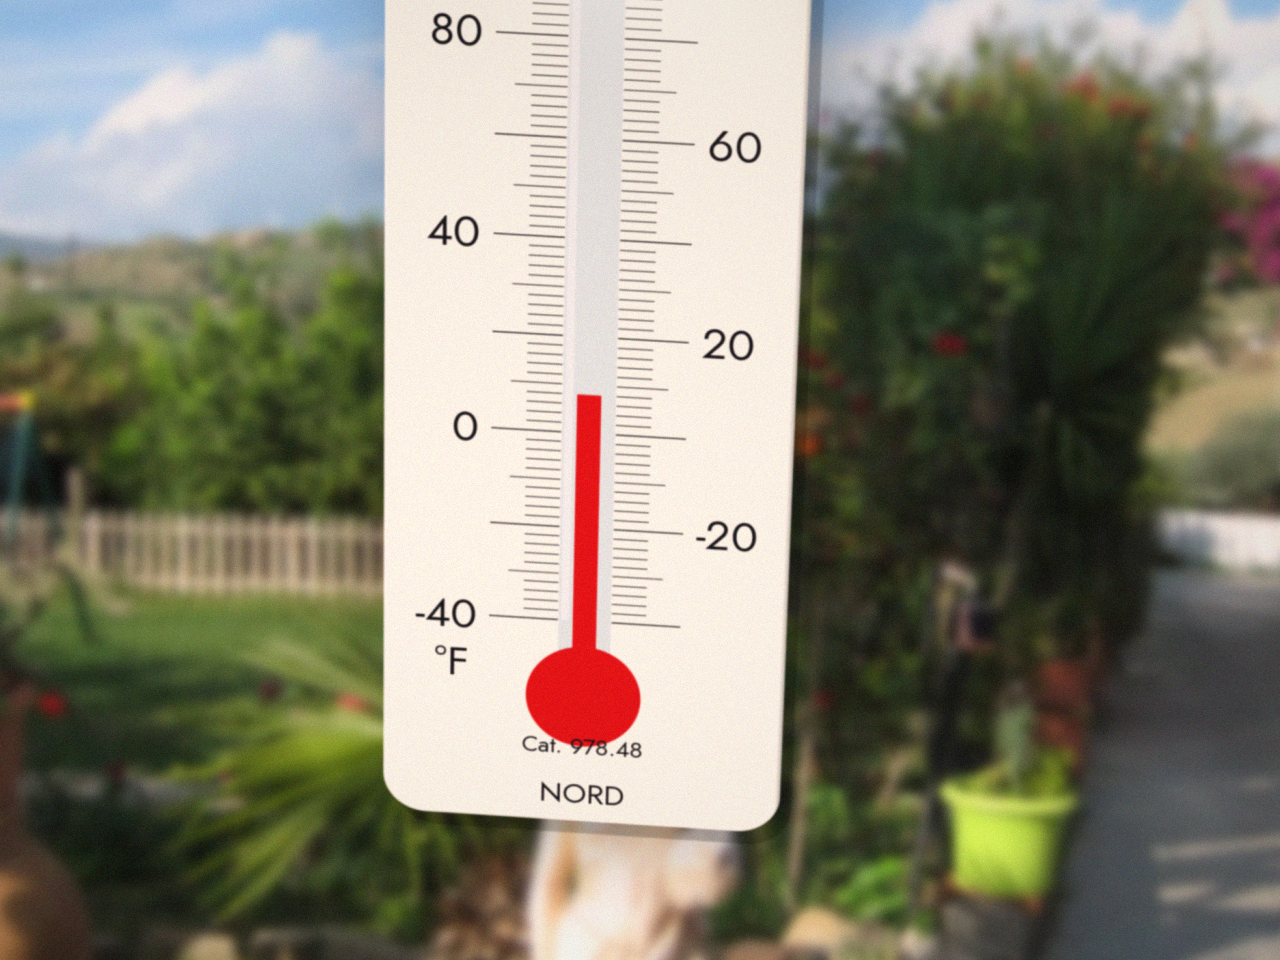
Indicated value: 8 (°F)
